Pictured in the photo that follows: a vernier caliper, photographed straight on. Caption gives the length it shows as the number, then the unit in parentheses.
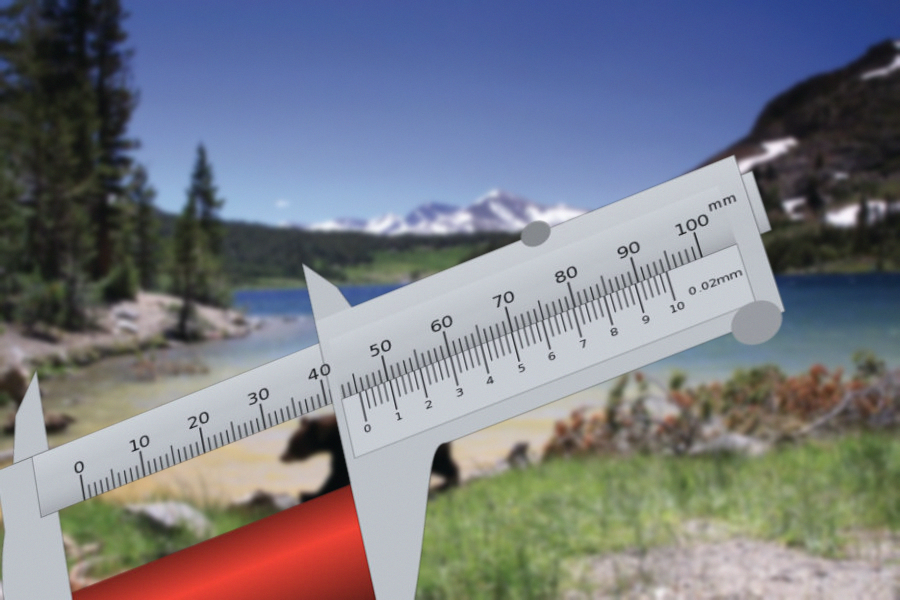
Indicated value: 45.4 (mm)
